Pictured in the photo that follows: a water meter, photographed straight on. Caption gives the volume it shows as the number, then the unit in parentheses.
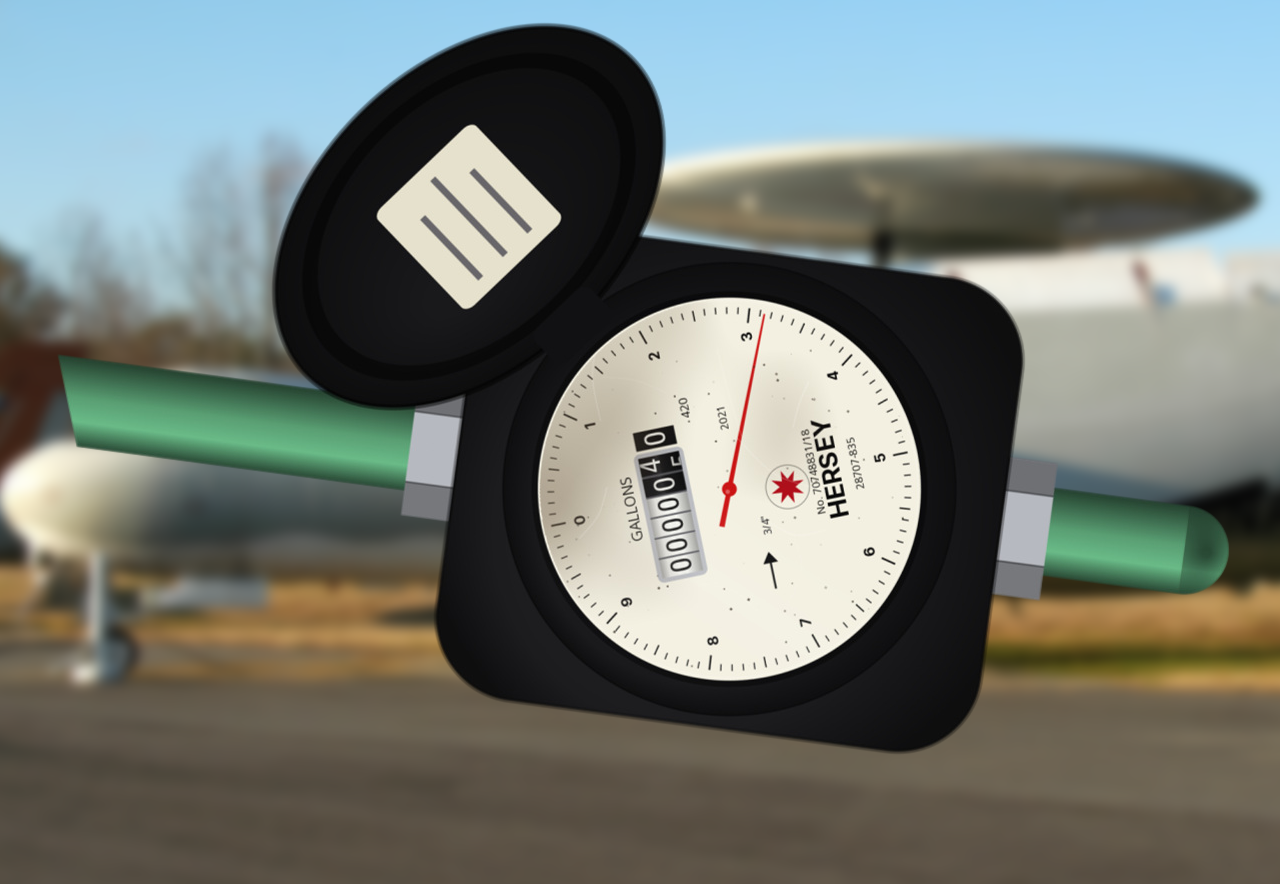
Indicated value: 43.1 (gal)
